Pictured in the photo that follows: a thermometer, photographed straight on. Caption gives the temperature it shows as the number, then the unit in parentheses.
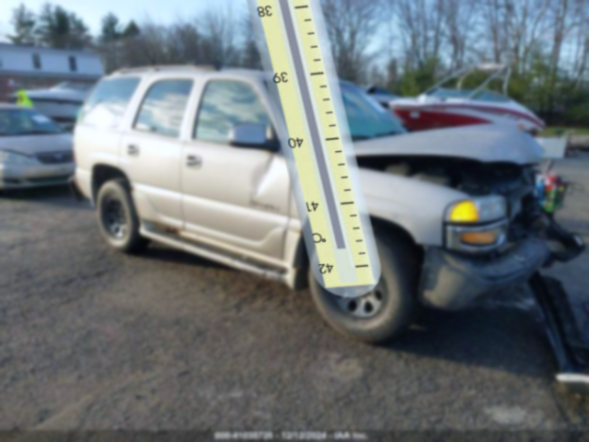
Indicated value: 41.7 (°C)
